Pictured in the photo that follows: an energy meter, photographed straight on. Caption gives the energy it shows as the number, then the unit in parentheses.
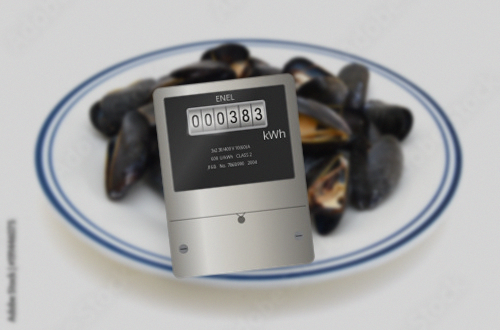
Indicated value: 383 (kWh)
